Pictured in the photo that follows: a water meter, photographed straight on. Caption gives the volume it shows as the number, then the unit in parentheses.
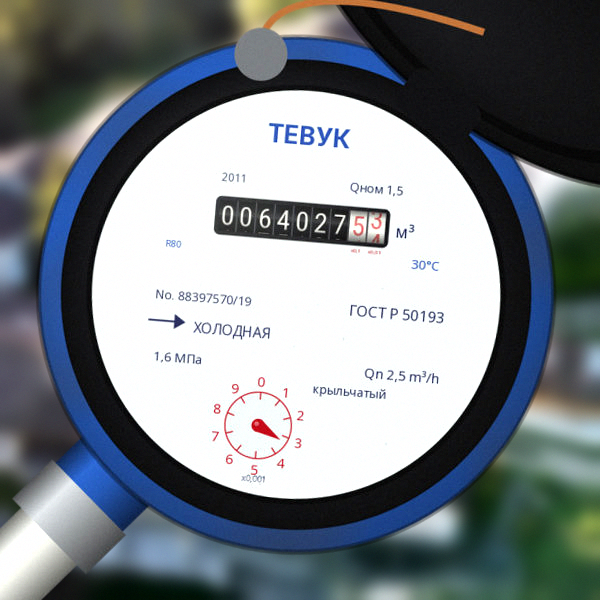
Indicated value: 64027.533 (m³)
